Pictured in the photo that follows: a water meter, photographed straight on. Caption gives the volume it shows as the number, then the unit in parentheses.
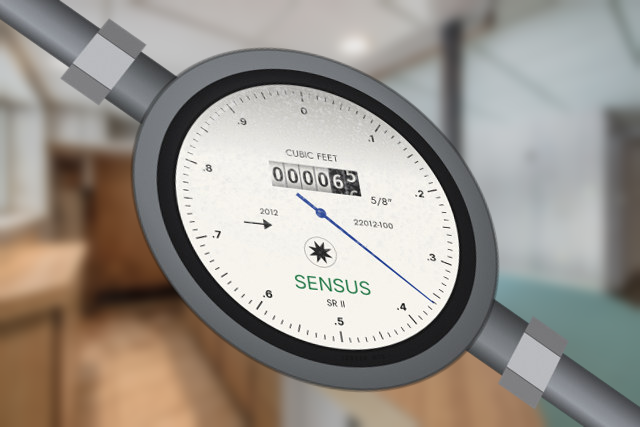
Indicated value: 65.36 (ft³)
